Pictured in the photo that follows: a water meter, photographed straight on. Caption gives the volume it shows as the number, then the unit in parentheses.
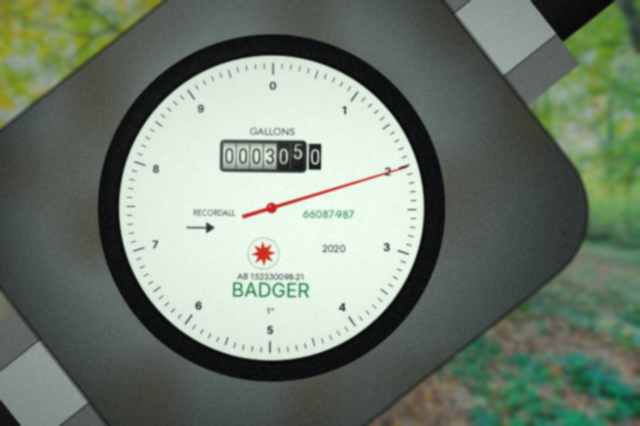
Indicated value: 3052.0 (gal)
